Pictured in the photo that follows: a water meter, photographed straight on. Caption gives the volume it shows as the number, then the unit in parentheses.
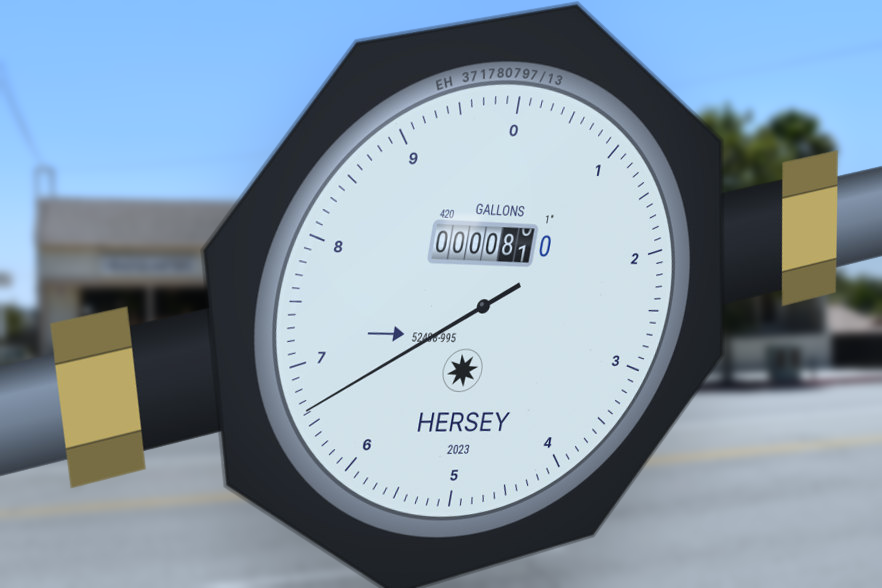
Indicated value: 806.6 (gal)
